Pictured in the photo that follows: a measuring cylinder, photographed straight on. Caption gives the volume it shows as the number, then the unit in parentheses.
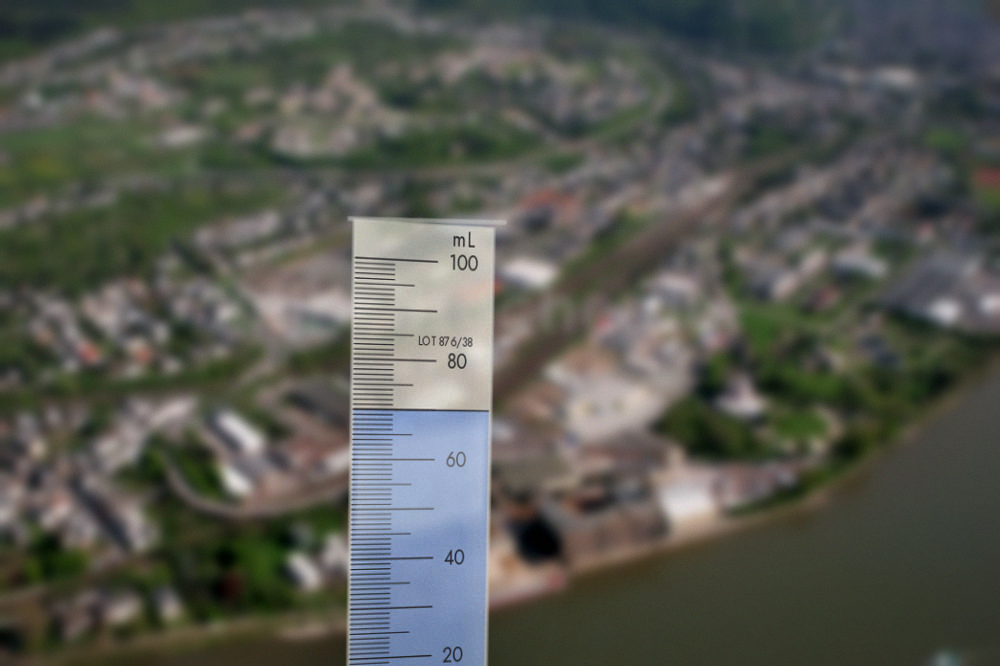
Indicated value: 70 (mL)
